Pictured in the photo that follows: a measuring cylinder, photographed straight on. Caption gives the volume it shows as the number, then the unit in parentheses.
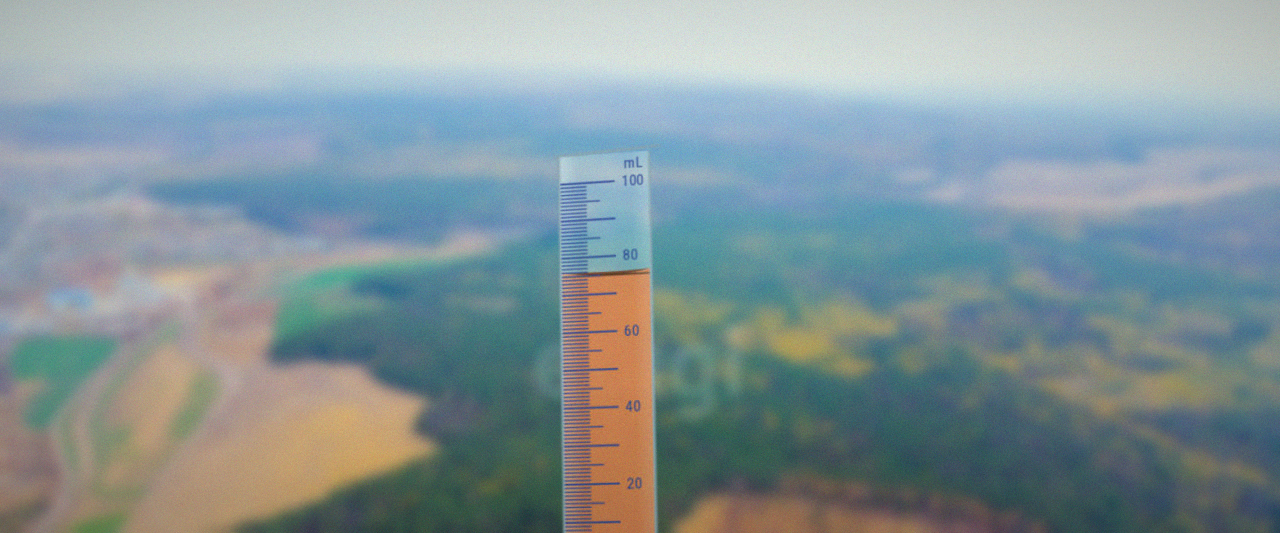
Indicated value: 75 (mL)
